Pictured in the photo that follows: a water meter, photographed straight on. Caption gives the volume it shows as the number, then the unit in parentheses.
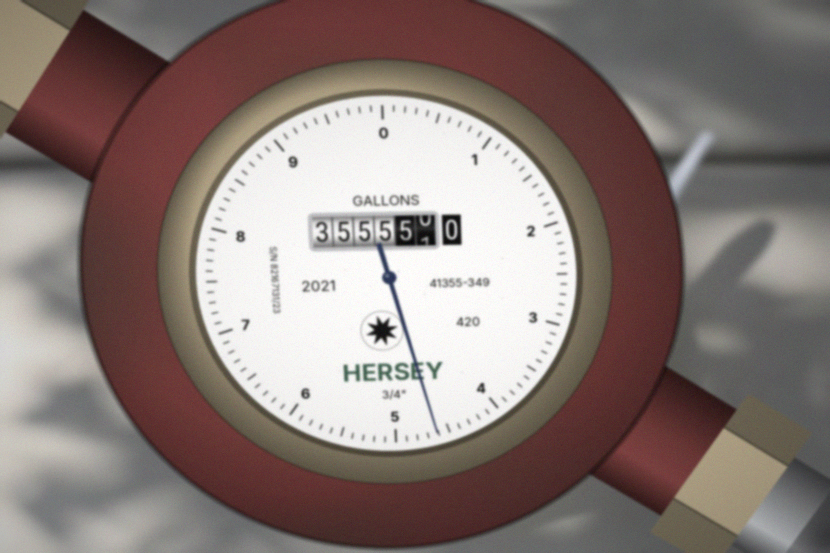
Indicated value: 3555504.6 (gal)
